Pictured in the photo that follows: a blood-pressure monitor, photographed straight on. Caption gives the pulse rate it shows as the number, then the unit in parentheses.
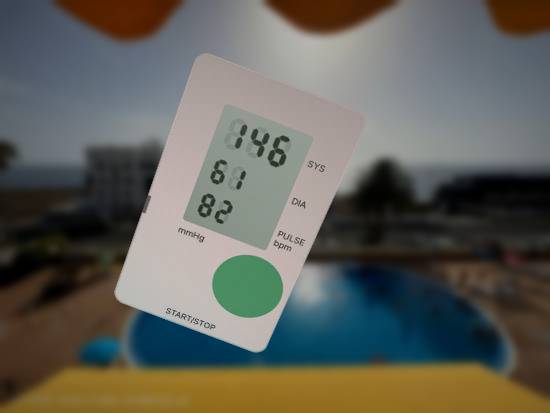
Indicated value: 82 (bpm)
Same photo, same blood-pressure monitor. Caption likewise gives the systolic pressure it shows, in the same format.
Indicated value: 146 (mmHg)
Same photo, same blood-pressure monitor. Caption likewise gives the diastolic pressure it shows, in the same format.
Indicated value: 61 (mmHg)
